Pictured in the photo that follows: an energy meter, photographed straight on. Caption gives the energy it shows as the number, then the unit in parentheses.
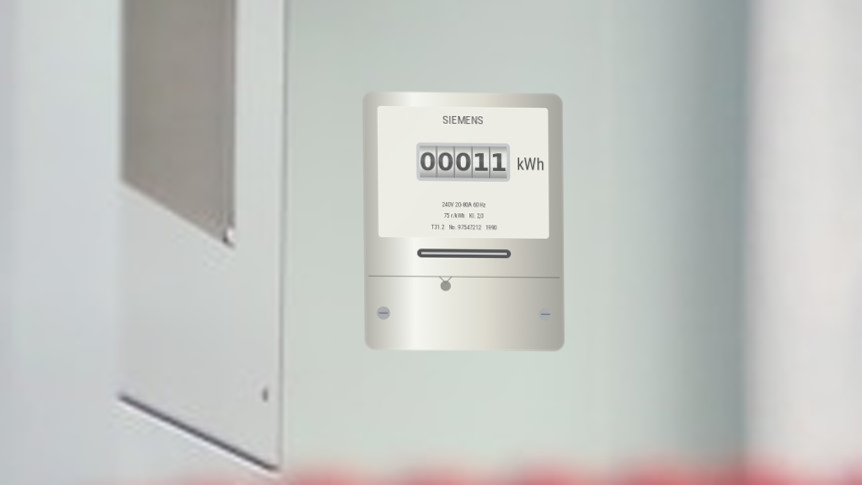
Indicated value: 11 (kWh)
